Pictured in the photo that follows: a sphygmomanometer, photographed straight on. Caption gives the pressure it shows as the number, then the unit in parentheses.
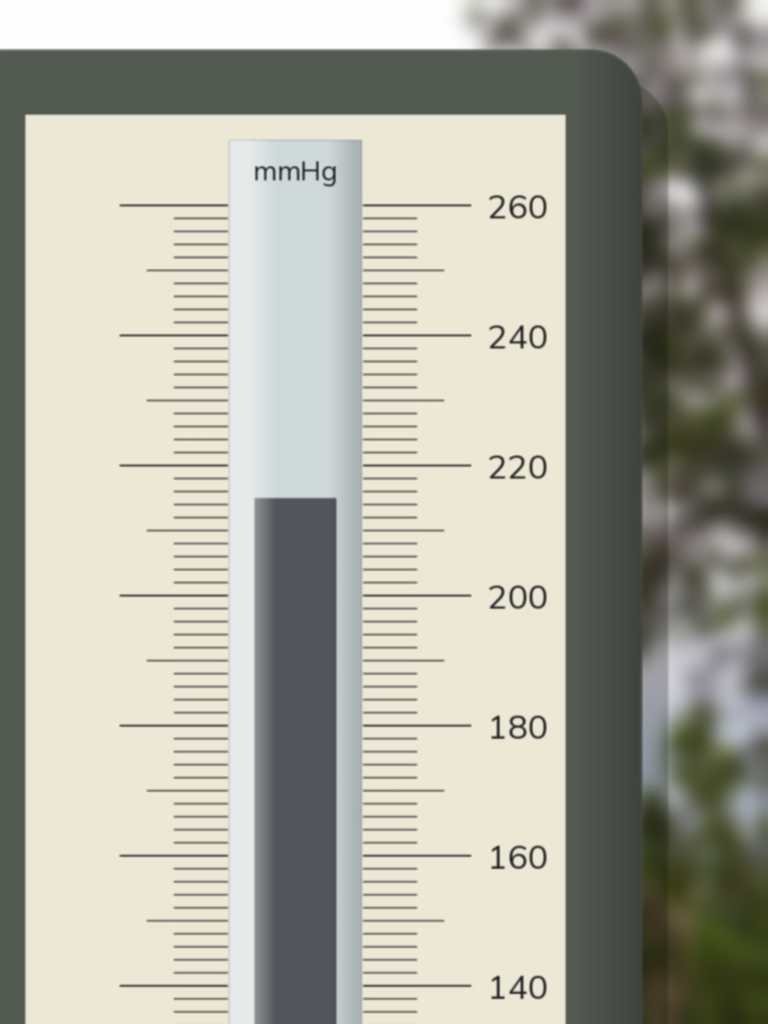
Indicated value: 215 (mmHg)
